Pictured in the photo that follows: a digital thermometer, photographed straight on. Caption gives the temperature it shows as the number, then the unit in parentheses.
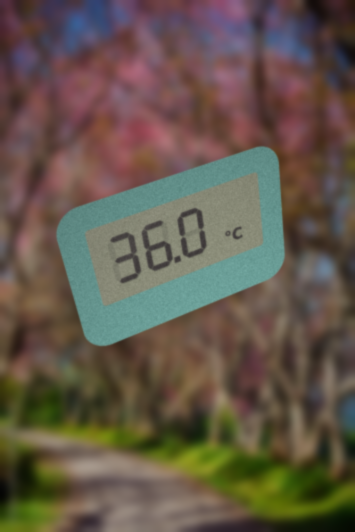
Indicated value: 36.0 (°C)
